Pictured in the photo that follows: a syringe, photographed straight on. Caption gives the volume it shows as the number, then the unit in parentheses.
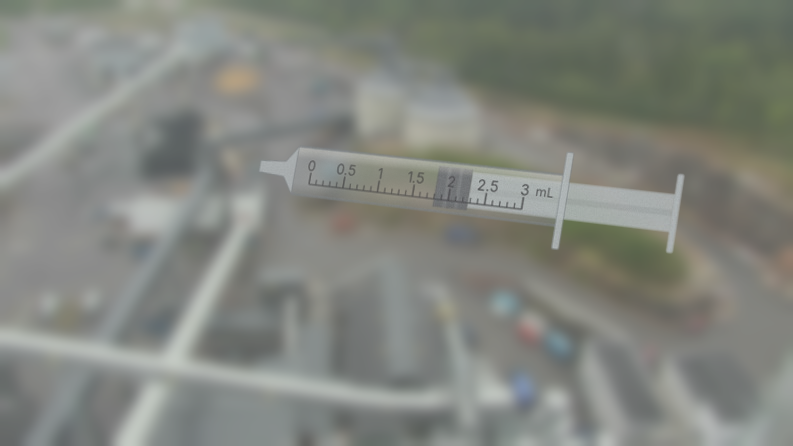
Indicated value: 1.8 (mL)
